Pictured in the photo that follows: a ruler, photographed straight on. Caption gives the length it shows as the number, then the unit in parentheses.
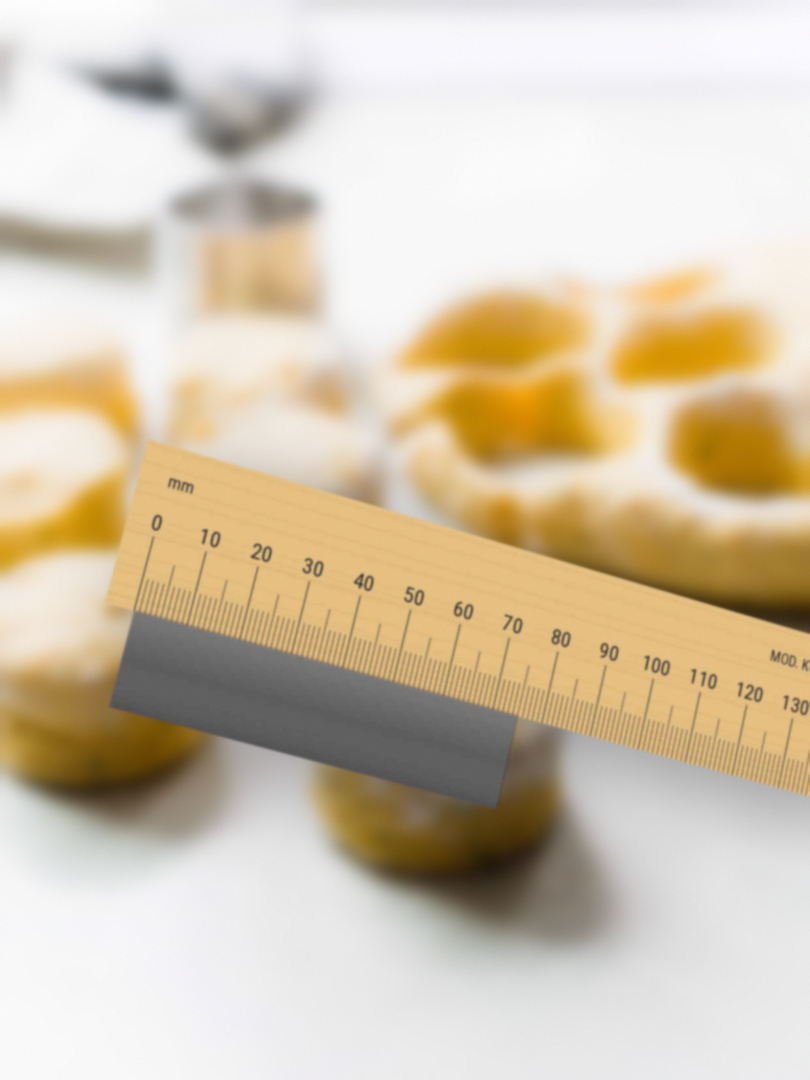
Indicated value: 75 (mm)
